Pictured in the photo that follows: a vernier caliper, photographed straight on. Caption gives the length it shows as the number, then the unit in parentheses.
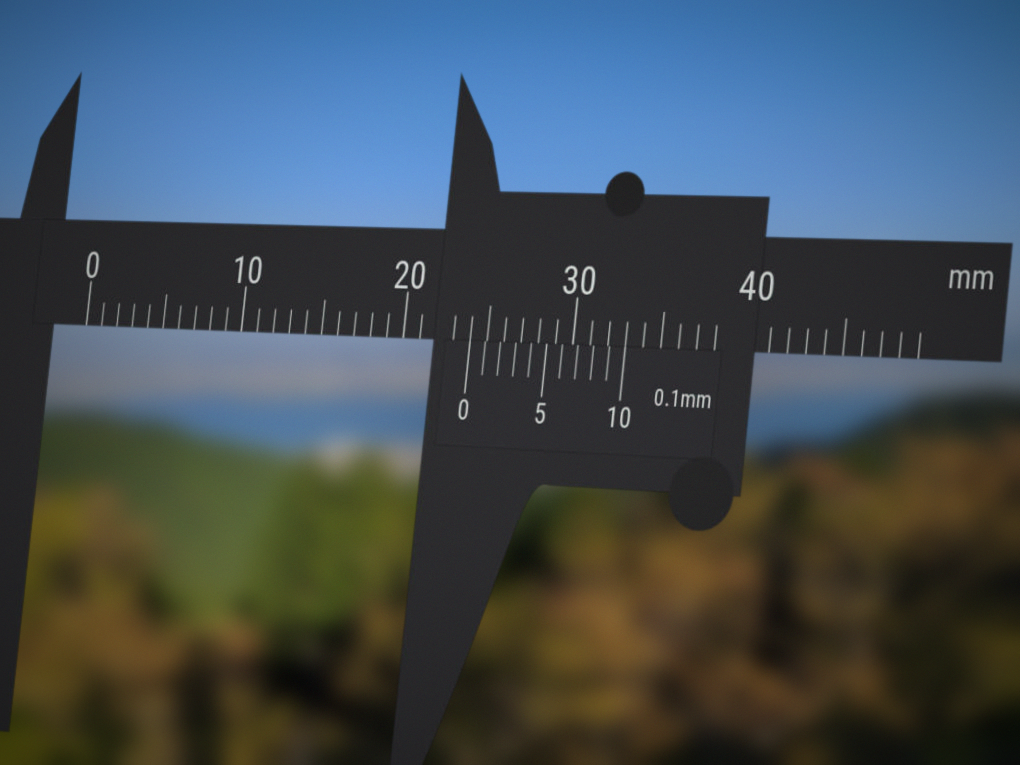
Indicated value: 24.0 (mm)
